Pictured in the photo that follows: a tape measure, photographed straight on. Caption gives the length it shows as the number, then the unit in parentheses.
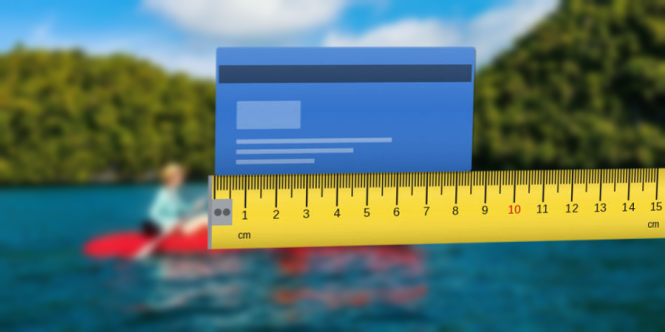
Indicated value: 8.5 (cm)
